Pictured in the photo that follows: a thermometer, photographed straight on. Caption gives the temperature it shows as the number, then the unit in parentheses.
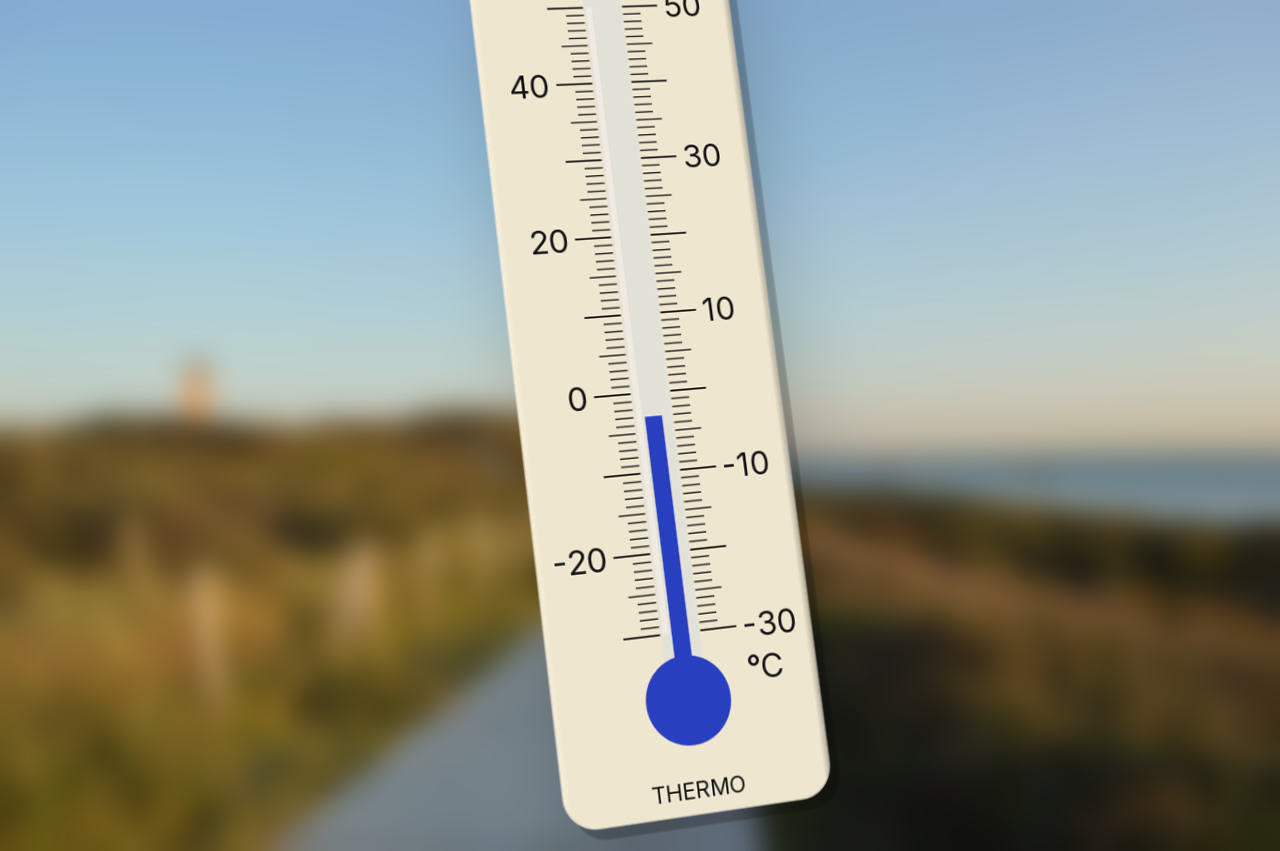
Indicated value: -3 (°C)
